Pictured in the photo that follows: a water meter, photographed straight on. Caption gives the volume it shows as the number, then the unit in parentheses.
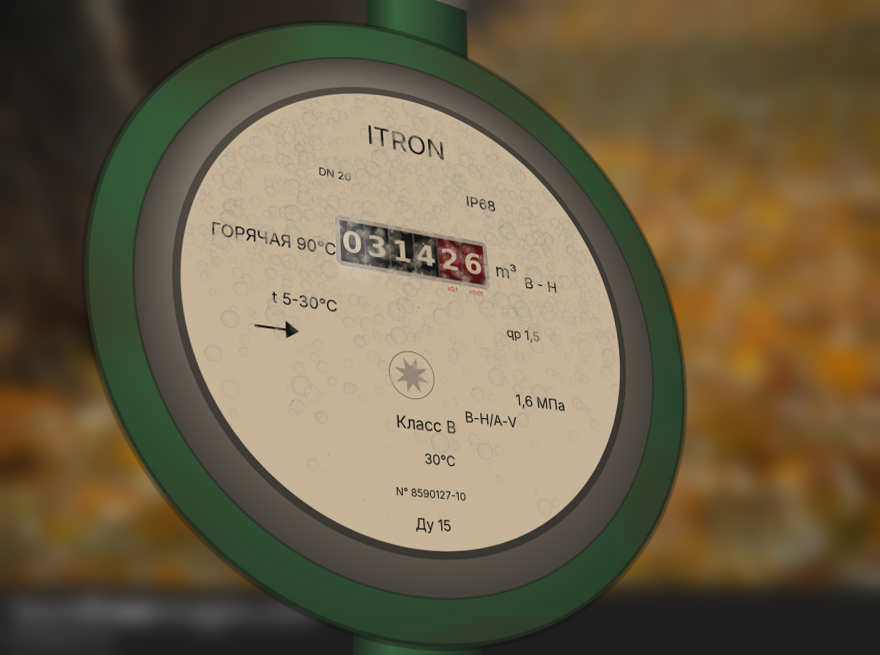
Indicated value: 314.26 (m³)
